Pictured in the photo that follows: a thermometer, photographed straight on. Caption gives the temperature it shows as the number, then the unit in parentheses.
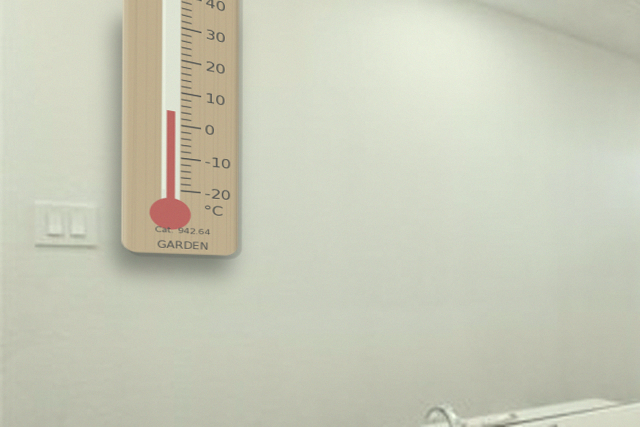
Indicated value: 4 (°C)
